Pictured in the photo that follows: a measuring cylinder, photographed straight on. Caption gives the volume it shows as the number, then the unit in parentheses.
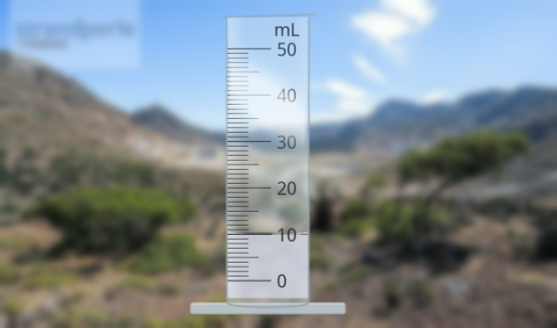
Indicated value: 10 (mL)
